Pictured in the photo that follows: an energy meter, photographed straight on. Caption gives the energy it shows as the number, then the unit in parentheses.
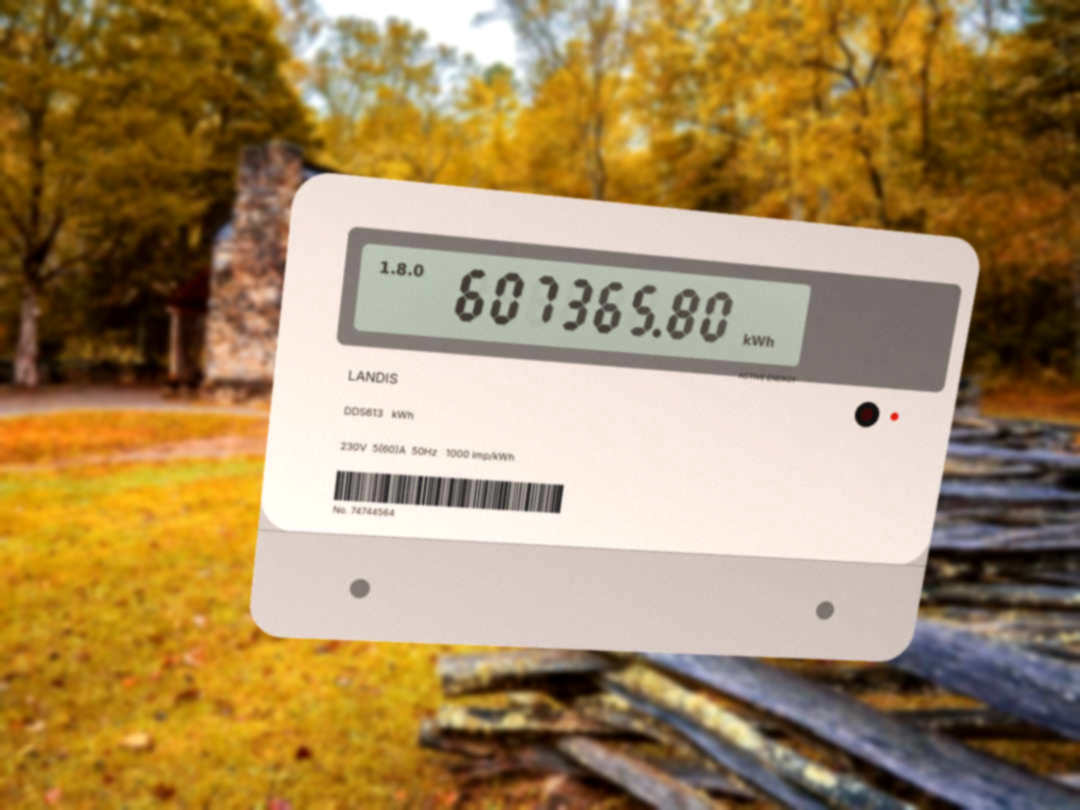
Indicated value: 607365.80 (kWh)
